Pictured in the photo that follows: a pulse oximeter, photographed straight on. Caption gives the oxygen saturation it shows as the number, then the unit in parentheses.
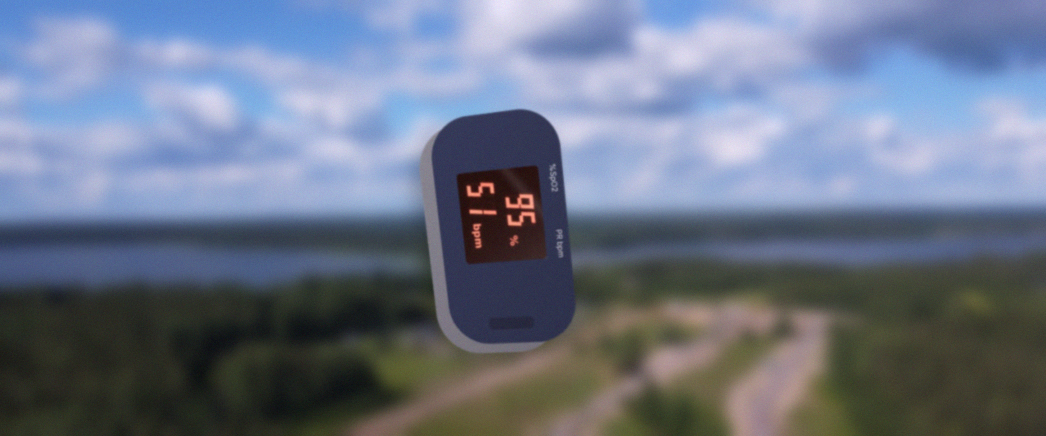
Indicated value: 95 (%)
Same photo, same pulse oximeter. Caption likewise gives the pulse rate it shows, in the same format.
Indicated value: 51 (bpm)
